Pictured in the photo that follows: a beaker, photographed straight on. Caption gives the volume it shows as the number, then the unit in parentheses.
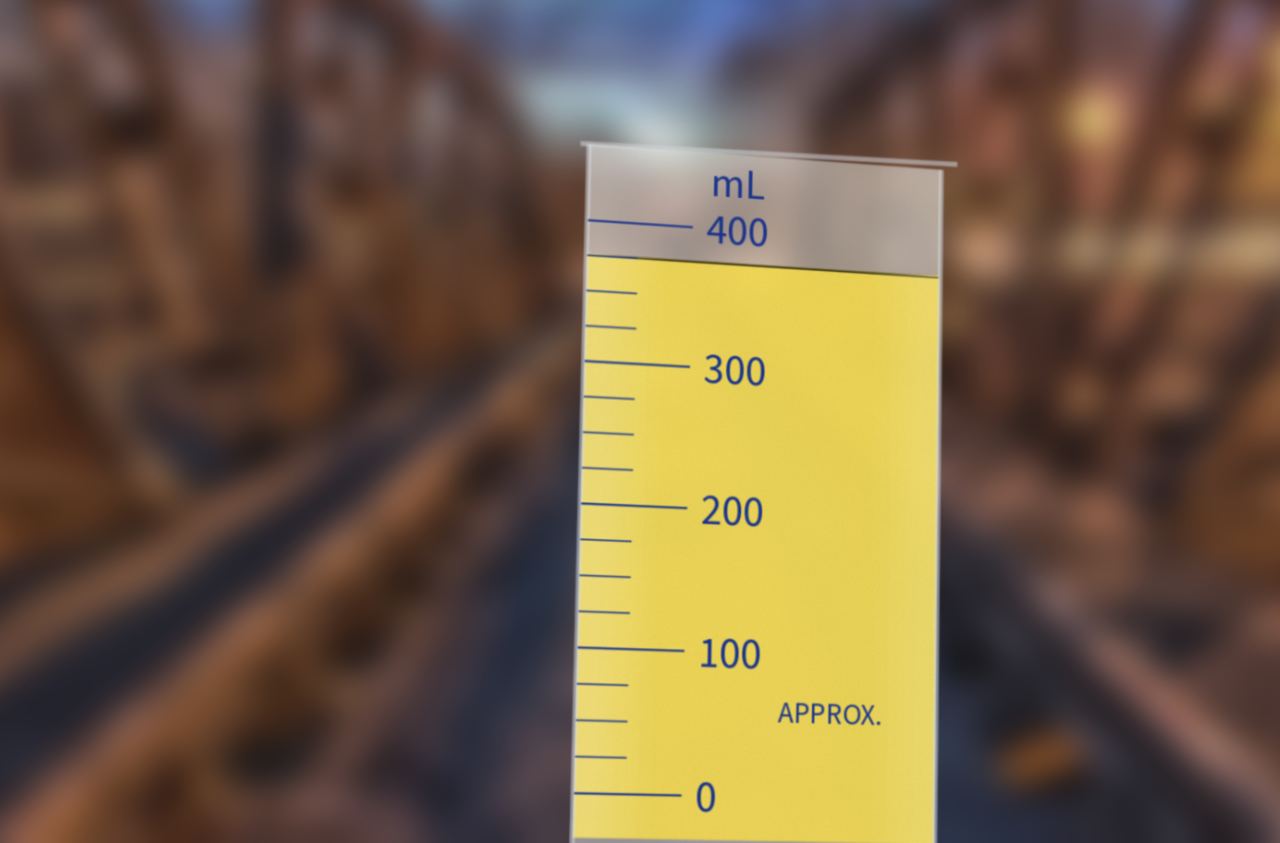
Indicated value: 375 (mL)
